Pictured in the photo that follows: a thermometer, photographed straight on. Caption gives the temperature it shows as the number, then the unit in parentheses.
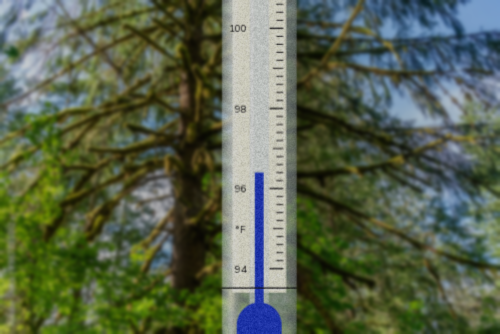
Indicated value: 96.4 (°F)
